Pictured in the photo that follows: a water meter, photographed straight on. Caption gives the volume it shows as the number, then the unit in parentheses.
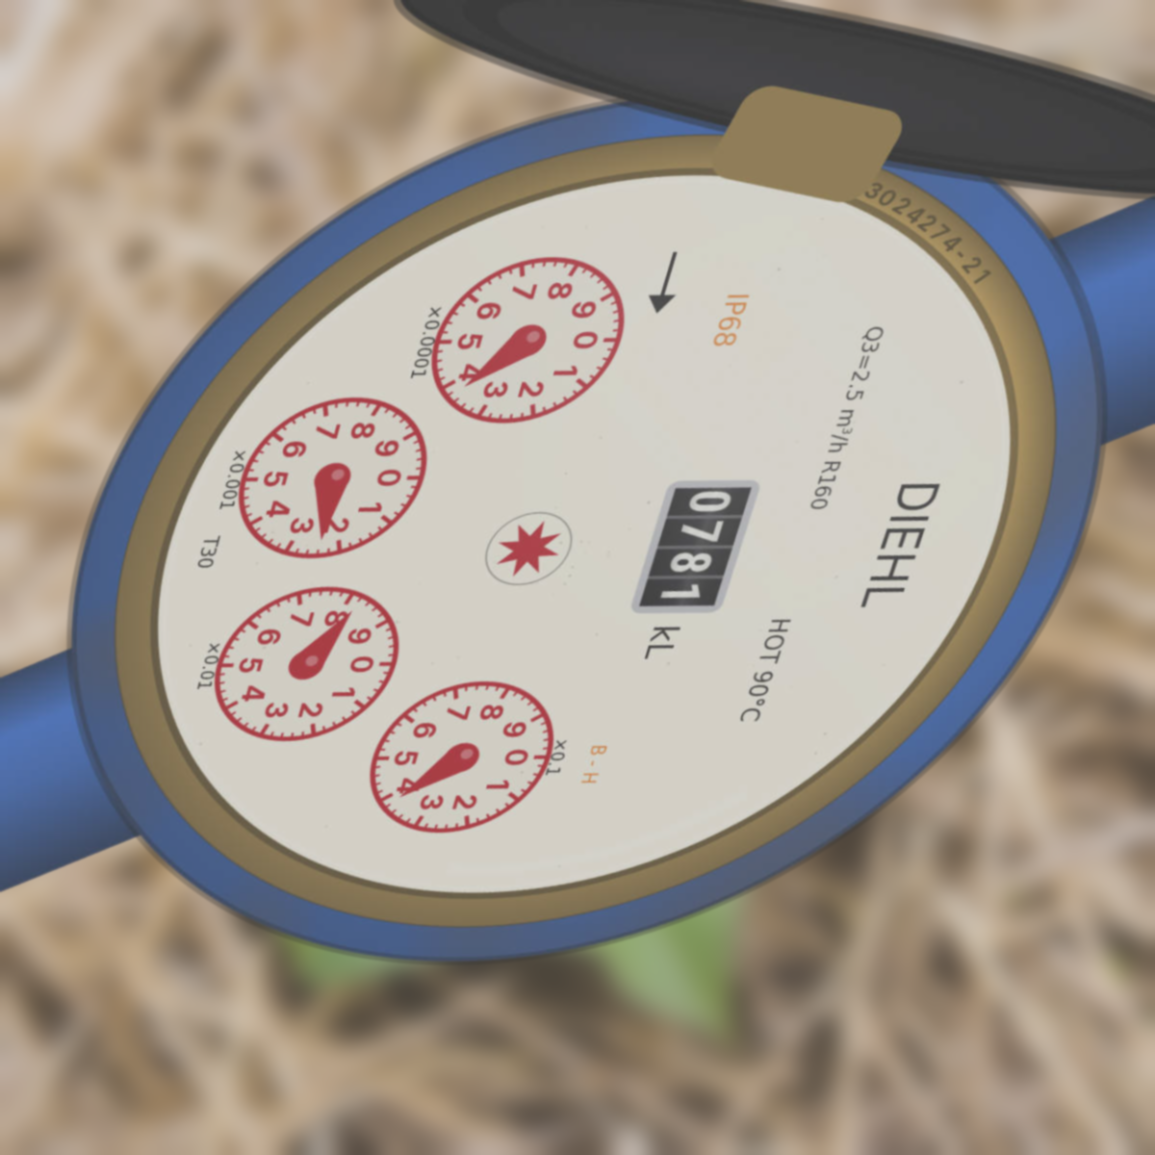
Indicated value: 781.3823 (kL)
